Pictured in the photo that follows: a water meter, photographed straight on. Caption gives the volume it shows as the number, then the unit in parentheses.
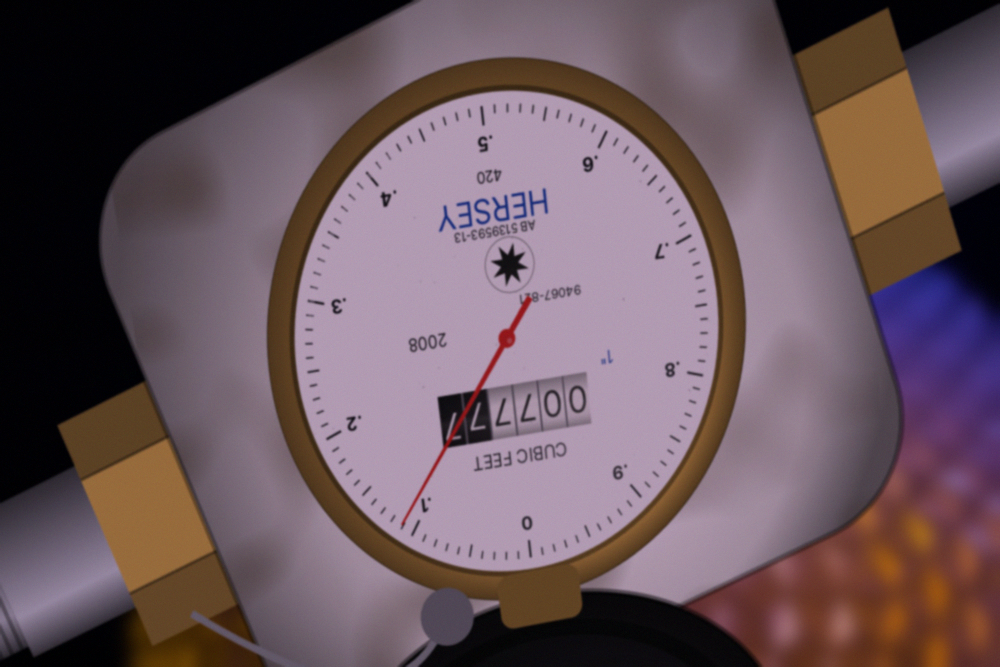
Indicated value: 7777.11 (ft³)
